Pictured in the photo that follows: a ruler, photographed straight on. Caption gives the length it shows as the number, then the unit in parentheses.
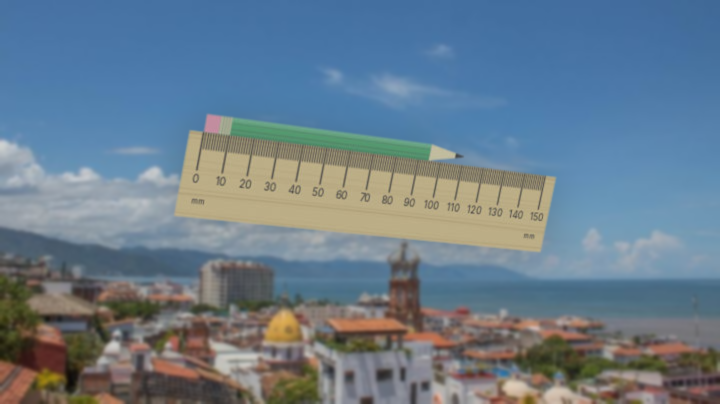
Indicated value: 110 (mm)
